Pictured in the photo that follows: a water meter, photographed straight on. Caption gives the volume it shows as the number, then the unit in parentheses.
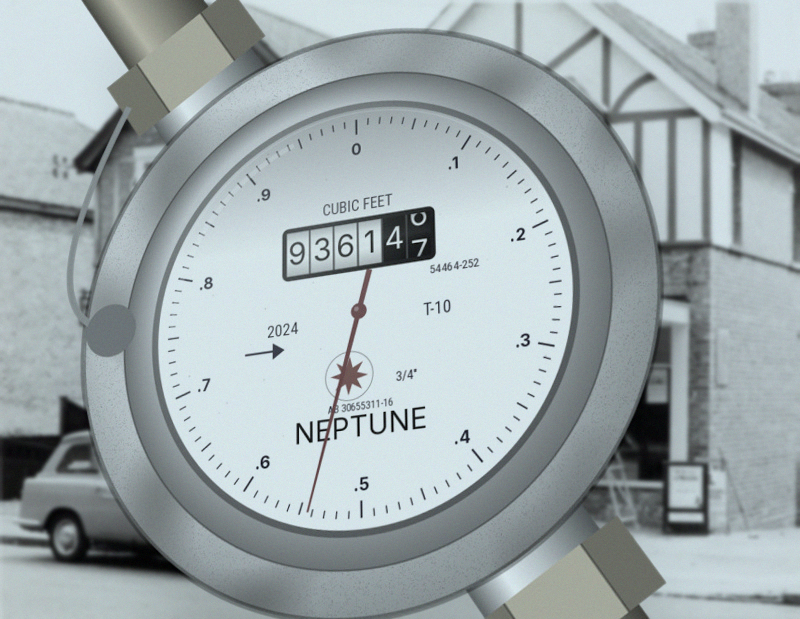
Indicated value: 936146.54 (ft³)
